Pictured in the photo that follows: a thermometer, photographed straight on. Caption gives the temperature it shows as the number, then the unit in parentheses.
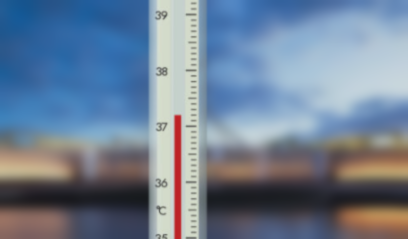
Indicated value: 37.2 (°C)
